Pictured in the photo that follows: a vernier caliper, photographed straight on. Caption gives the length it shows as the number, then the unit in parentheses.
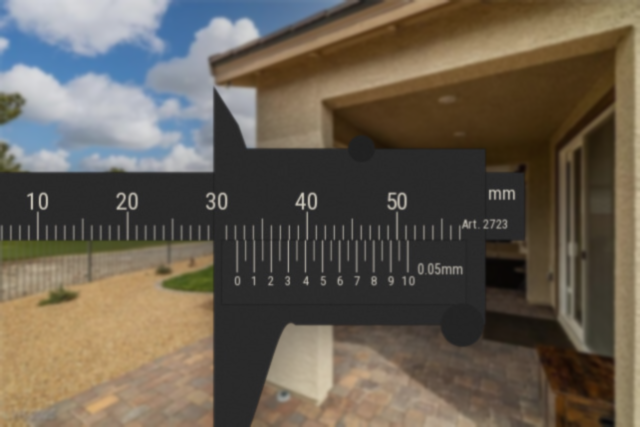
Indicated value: 32.2 (mm)
